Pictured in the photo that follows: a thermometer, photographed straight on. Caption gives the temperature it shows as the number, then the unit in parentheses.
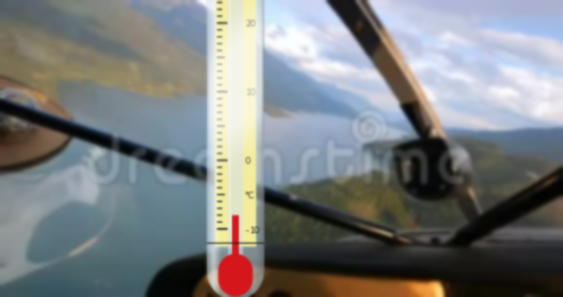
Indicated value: -8 (°C)
